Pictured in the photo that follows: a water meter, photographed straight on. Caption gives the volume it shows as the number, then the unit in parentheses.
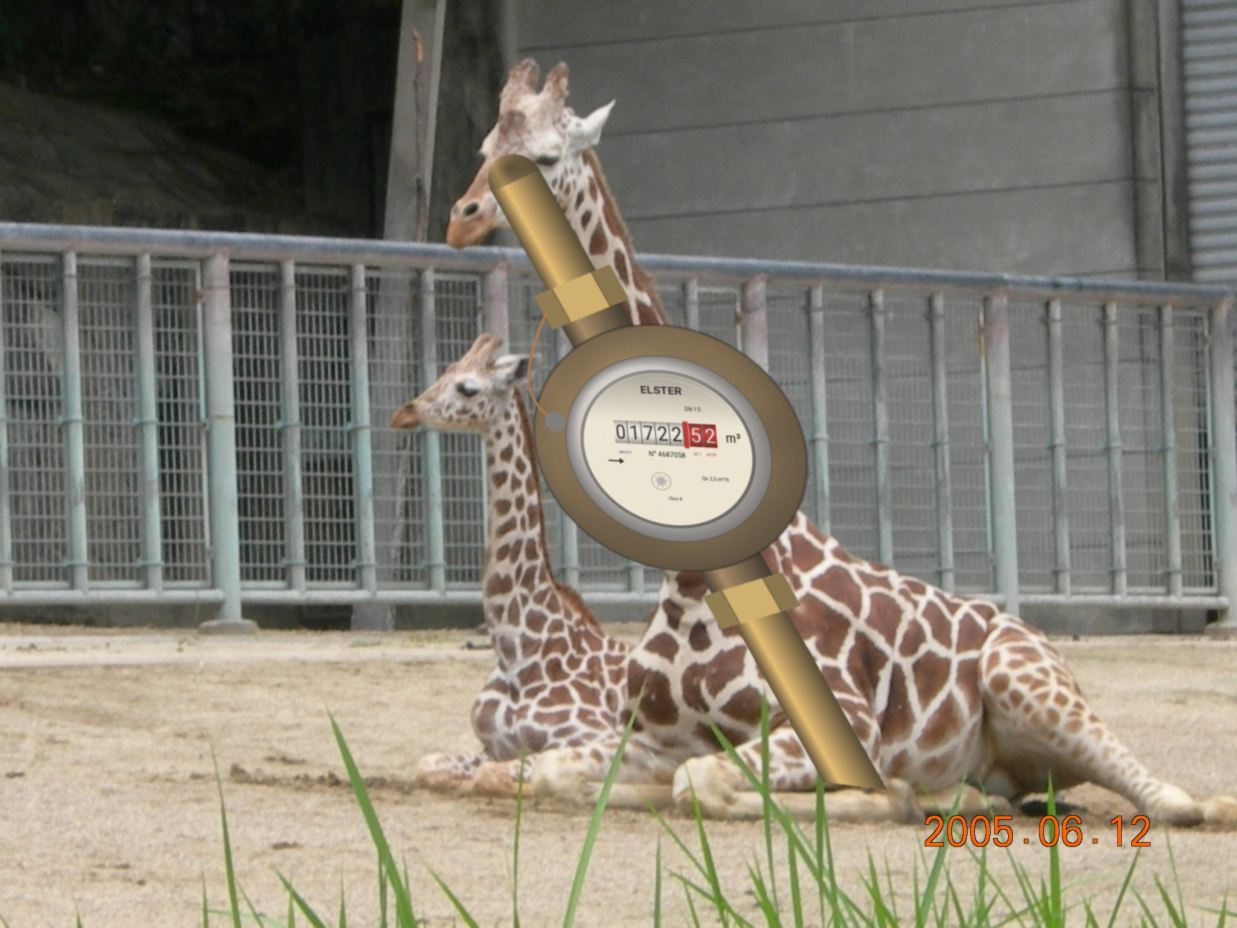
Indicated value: 1722.52 (m³)
